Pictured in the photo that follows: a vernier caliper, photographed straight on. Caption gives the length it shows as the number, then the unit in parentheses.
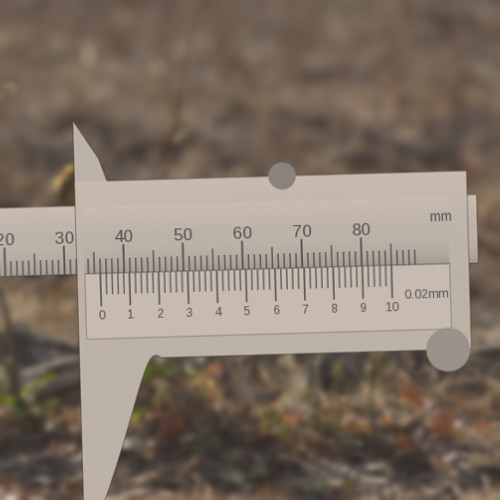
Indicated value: 36.0 (mm)
